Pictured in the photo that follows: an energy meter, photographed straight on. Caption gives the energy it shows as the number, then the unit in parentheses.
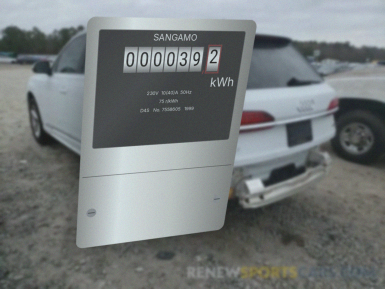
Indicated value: 39.2 (kWh)
